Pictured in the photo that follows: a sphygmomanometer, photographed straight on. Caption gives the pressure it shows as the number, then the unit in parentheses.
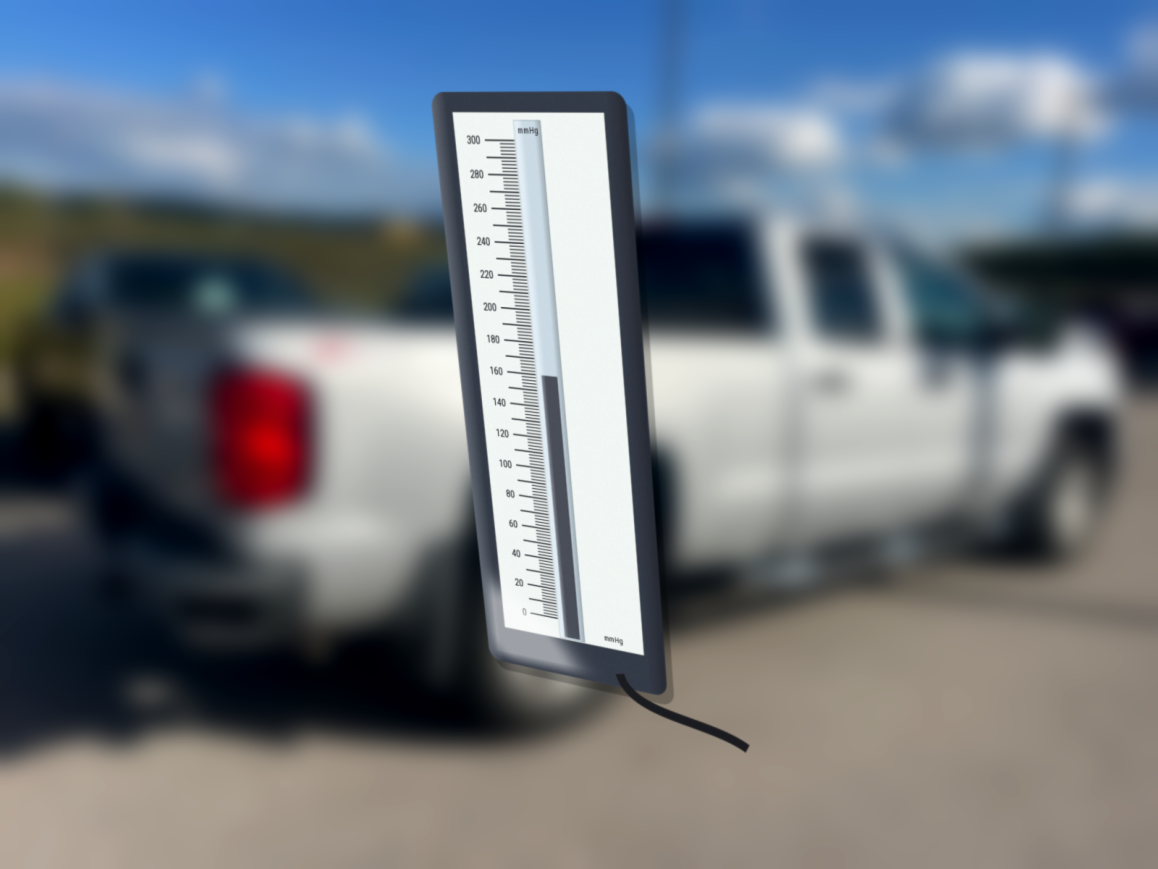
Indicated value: 160 (mmHg)
